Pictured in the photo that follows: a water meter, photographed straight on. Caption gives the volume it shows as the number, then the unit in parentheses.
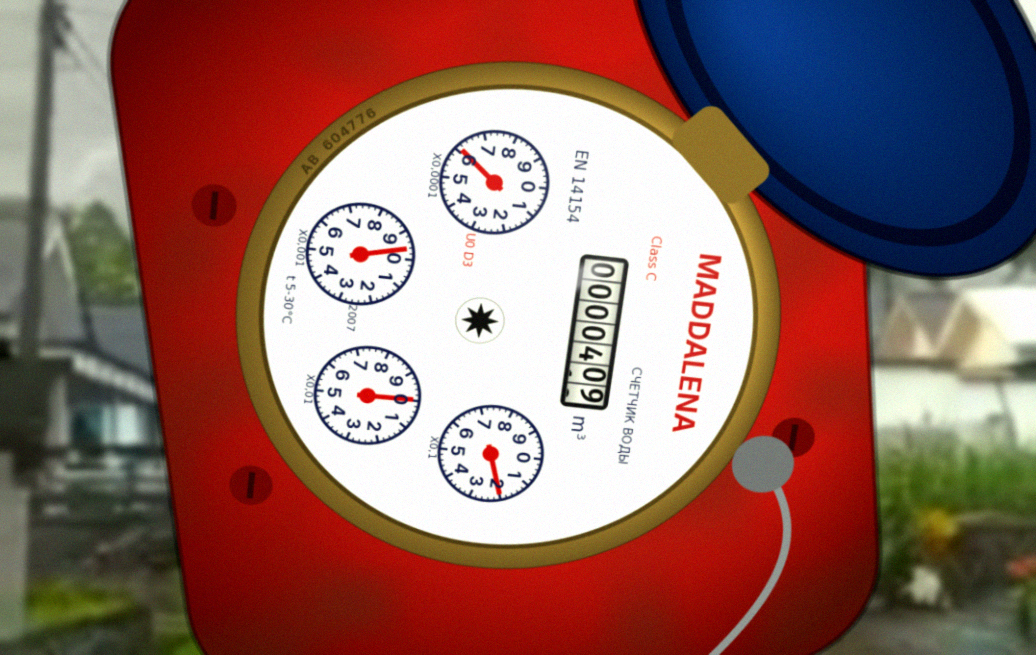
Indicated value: 409.1996 (m³)
